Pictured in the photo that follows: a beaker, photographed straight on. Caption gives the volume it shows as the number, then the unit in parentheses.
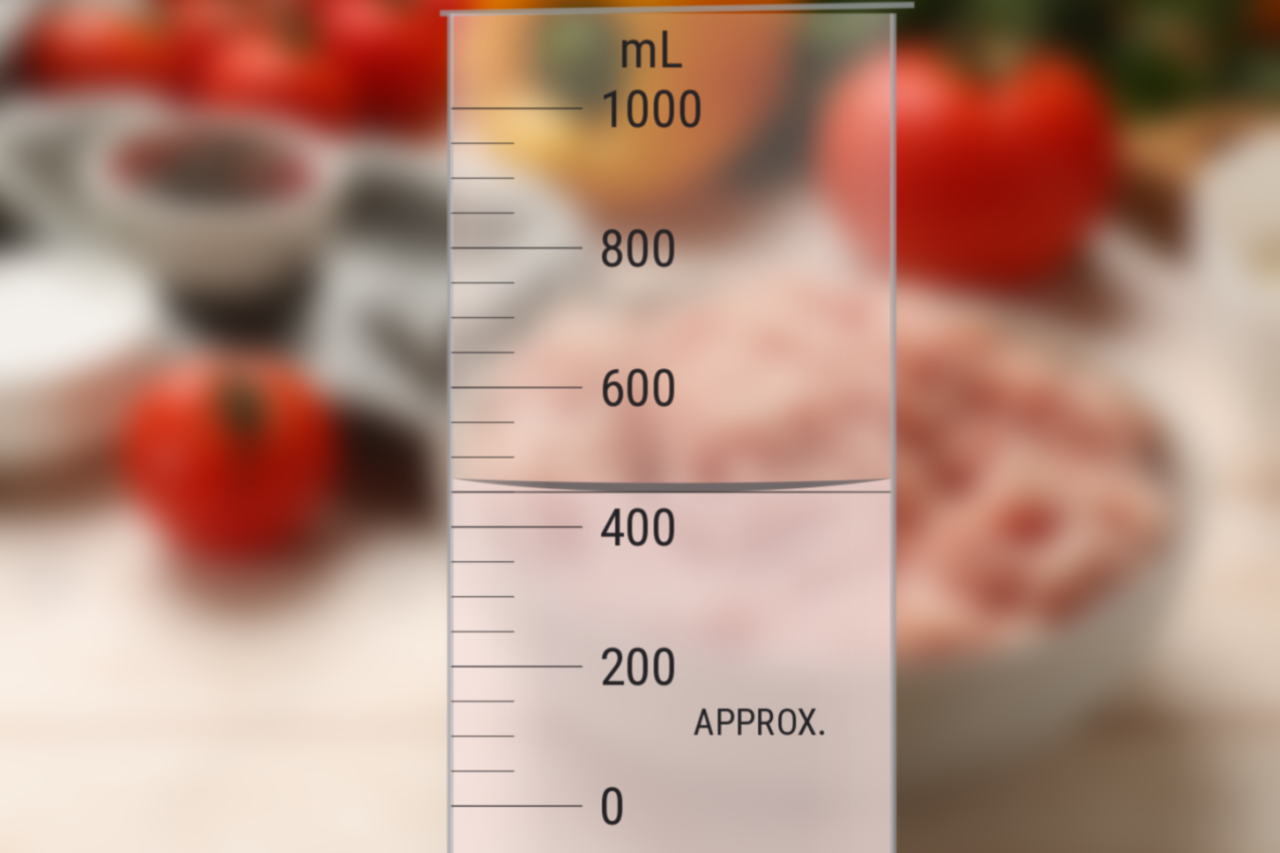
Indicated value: 450 (mL)
